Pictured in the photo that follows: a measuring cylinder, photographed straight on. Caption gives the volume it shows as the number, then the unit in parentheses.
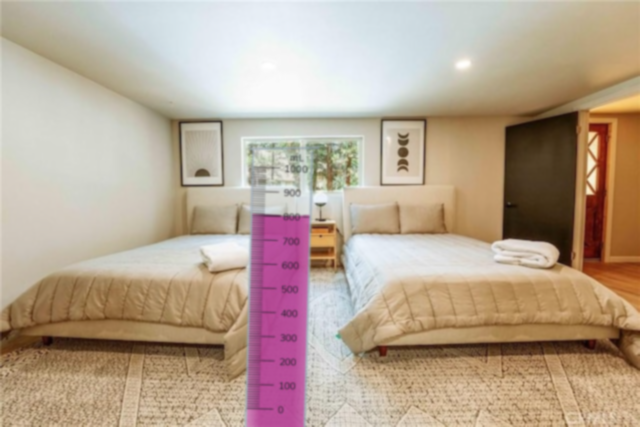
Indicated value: 800 (mL)
